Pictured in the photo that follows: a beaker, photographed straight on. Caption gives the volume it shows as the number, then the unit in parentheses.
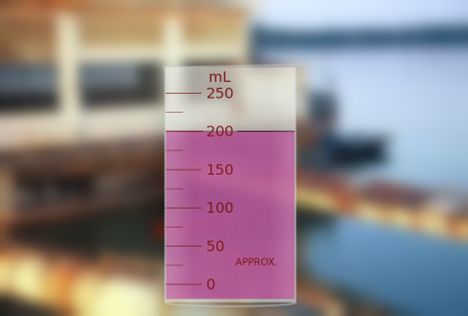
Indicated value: 200 (mL)
